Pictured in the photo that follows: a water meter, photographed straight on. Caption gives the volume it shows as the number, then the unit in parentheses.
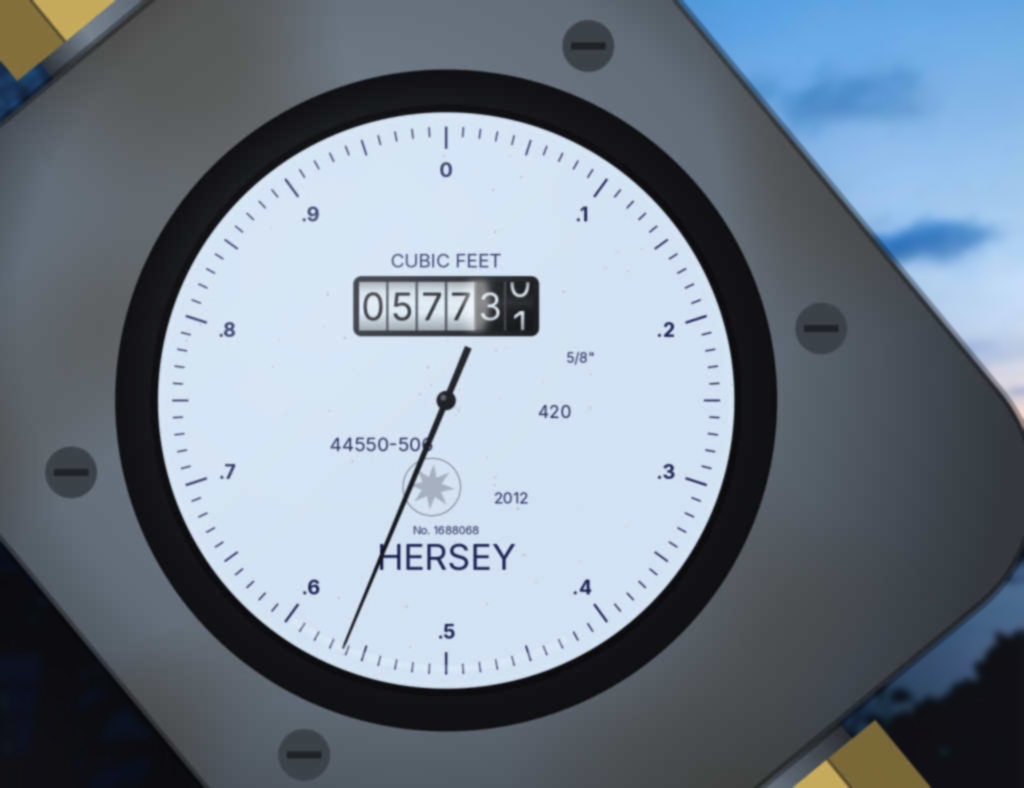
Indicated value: 57730.56 (ft³)
